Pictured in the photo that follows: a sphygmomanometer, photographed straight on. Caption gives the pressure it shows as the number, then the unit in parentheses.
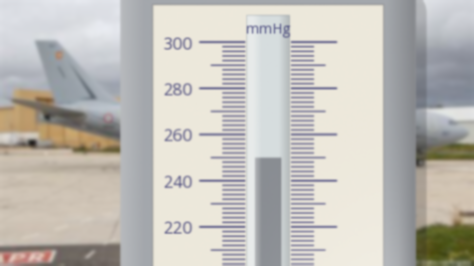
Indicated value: 250 (mmHg)
